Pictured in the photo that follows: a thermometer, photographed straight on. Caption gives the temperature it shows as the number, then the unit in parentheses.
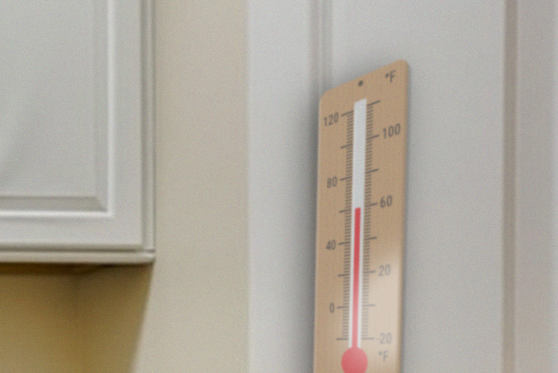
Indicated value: 60 (°F)
